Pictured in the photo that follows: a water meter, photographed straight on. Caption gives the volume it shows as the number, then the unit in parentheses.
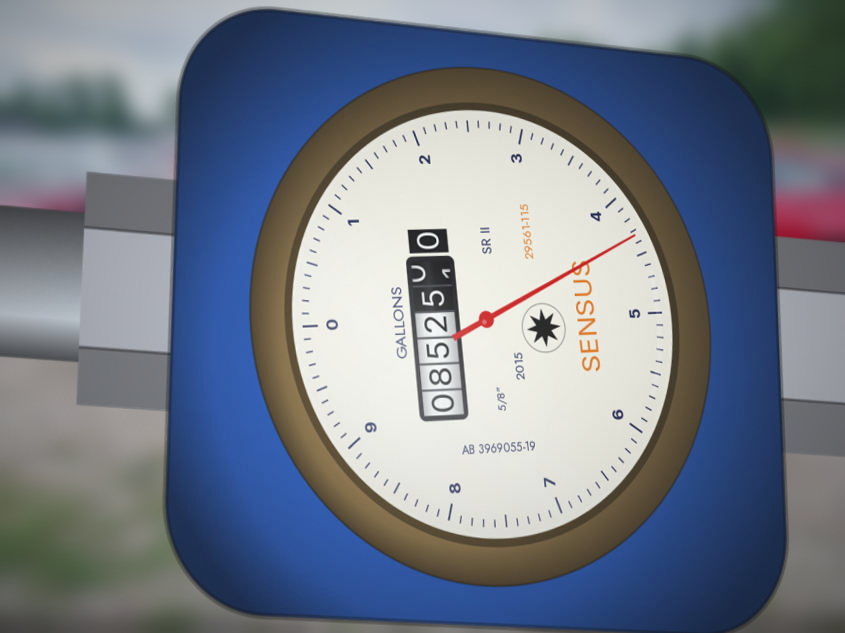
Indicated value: 852504.3 (gal)
